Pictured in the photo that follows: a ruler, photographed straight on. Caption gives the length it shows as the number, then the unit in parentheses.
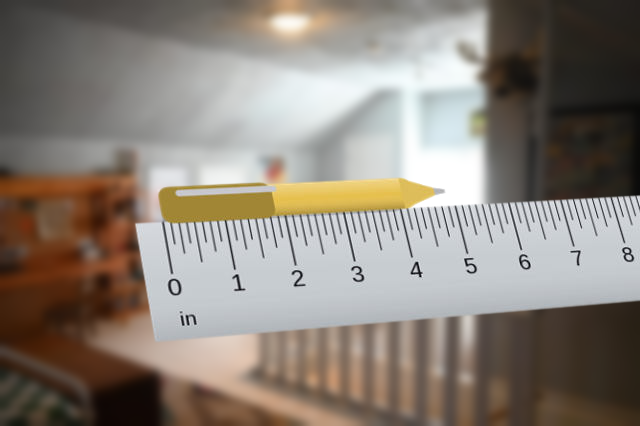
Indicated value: 4.875 (in)
